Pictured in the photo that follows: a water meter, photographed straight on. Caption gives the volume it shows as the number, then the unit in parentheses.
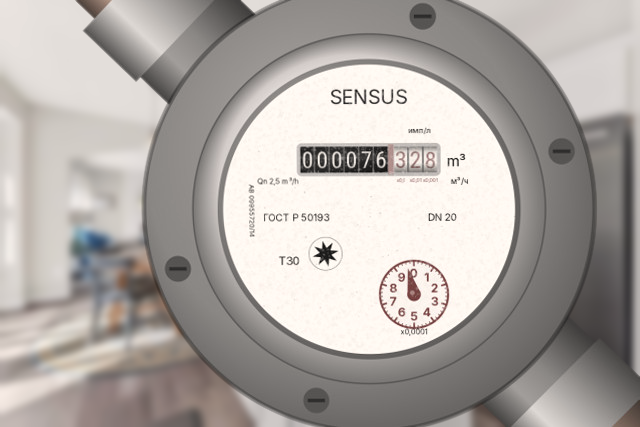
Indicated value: 76.3279 (m³)
